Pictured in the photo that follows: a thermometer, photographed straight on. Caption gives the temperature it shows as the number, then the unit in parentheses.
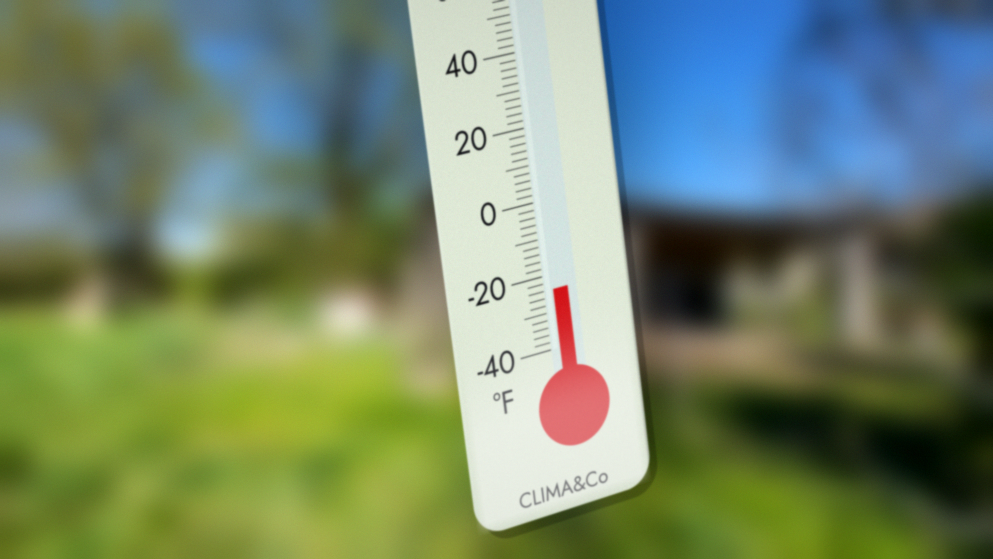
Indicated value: -24 (°F)
